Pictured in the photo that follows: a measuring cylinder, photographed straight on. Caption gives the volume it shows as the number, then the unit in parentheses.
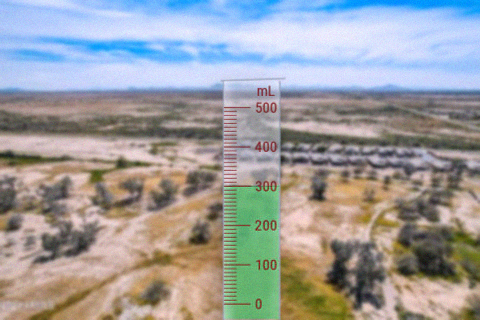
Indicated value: 300 (mL)
